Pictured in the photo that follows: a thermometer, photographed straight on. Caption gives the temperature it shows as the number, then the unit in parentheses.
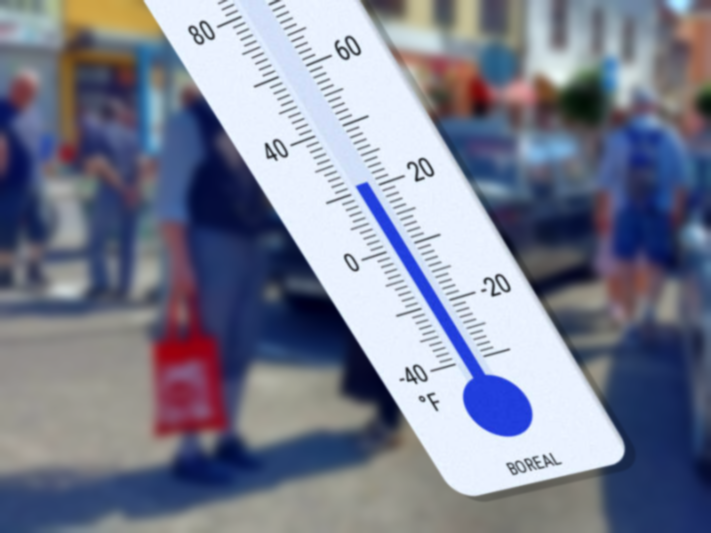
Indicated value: 22 (°F)
